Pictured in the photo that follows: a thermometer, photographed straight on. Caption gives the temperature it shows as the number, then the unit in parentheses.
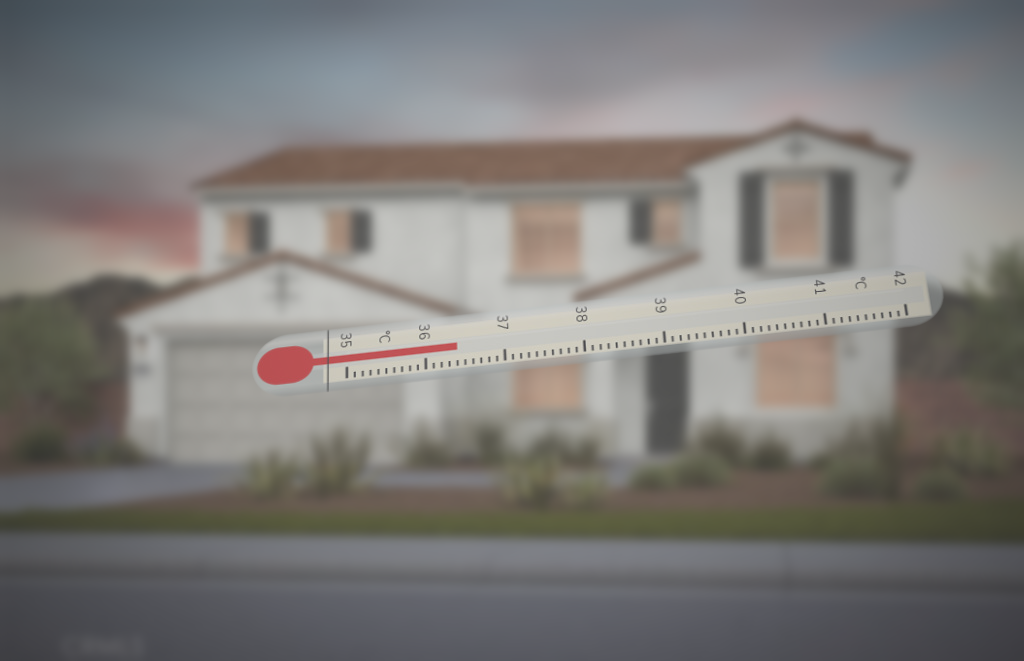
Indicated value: 36.4 (°C)
